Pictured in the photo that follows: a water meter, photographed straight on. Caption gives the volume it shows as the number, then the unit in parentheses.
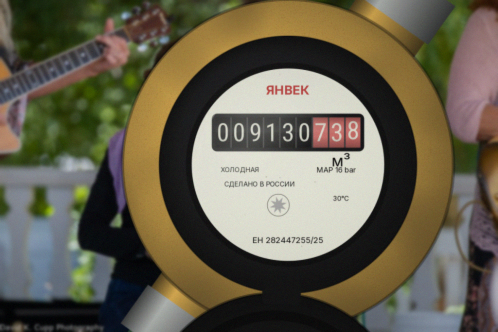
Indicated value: 9130.738 (m³)
